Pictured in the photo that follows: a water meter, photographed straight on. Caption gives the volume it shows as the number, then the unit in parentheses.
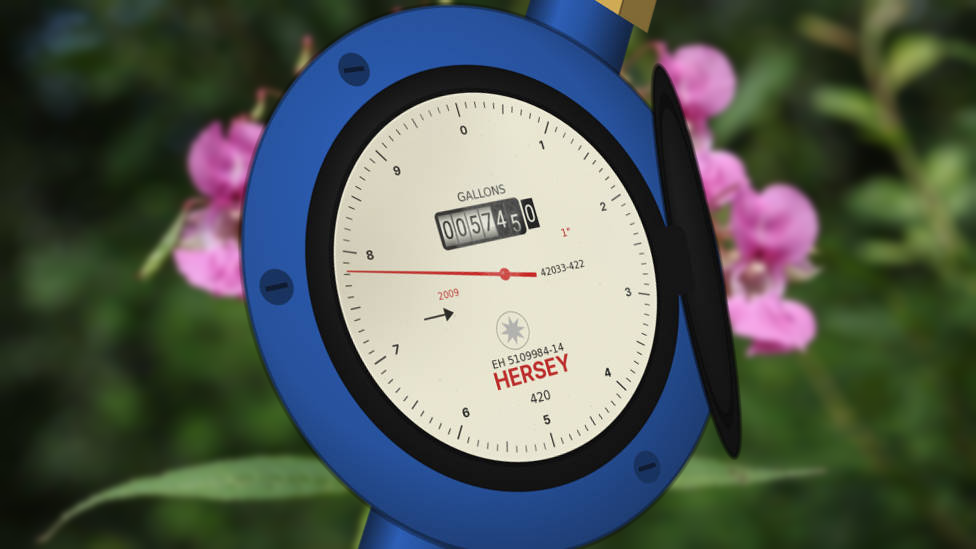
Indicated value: 57447.8 (gal)
